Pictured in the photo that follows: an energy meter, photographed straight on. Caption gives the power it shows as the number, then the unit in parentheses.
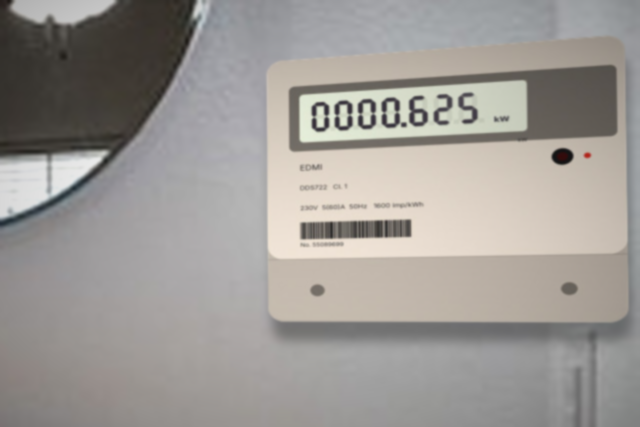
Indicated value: 0.625 (kW)
